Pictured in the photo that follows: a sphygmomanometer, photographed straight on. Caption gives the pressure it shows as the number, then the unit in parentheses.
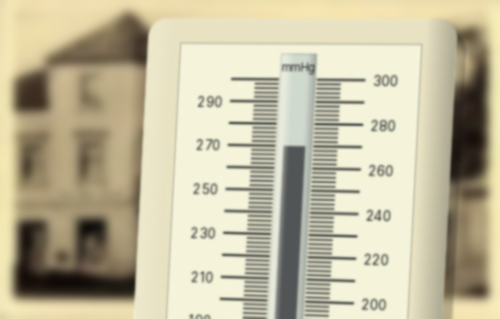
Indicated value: 270 (mmHg)
